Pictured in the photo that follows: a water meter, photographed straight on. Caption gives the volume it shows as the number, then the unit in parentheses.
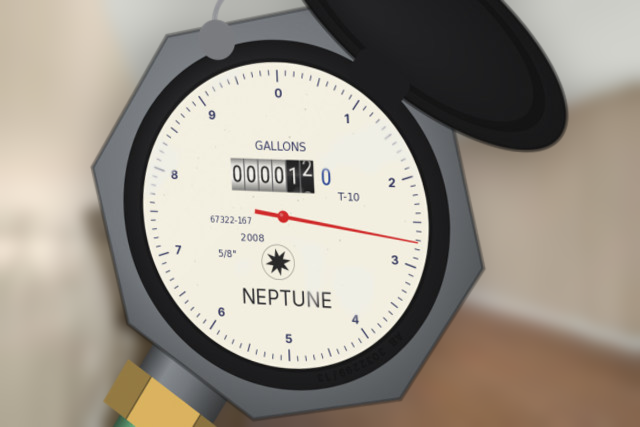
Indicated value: 122.7 (gal)
